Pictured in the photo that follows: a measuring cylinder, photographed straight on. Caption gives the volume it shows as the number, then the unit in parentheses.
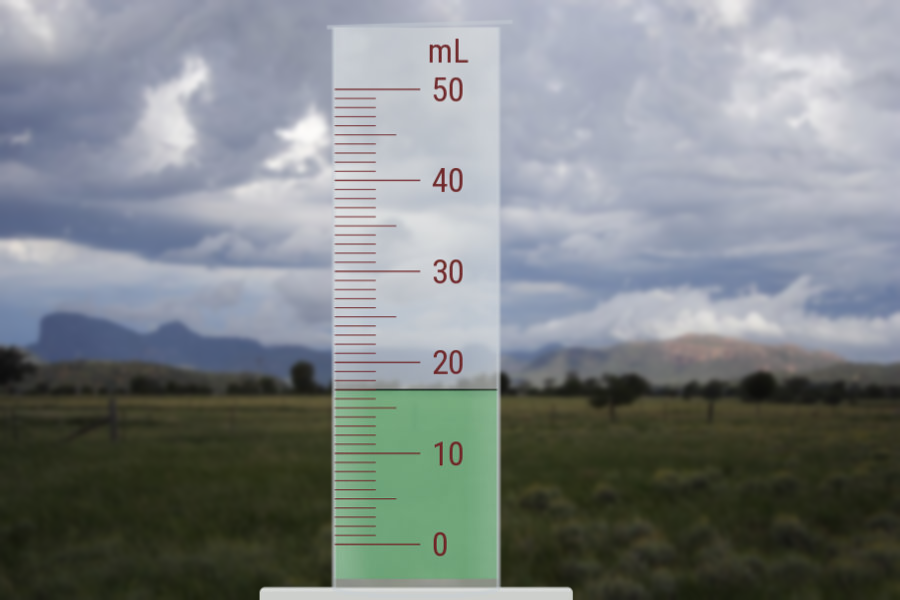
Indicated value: 17 (mL)
